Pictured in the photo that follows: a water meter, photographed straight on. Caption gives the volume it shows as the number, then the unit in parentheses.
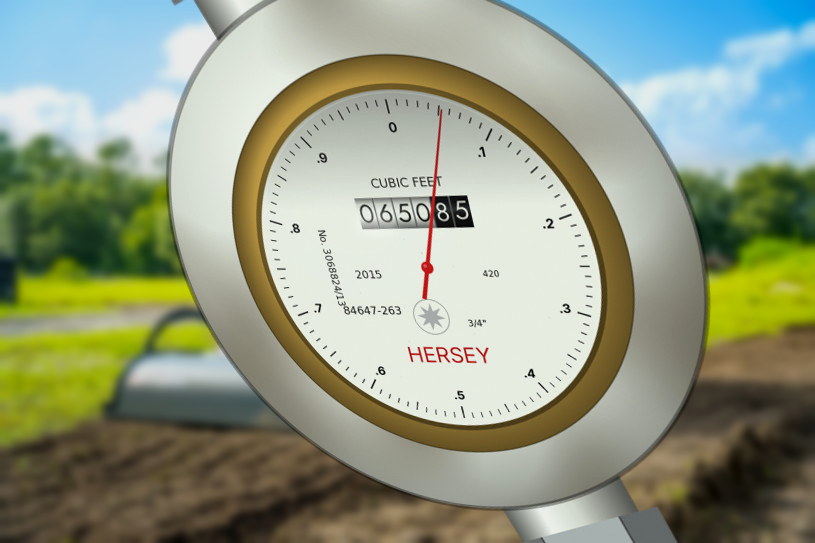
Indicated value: 65085.05 (ft³)
